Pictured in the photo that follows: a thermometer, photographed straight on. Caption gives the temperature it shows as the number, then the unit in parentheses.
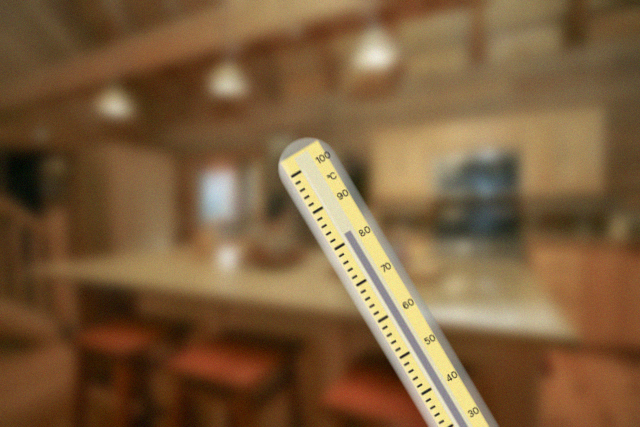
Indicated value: 82 (°C)
